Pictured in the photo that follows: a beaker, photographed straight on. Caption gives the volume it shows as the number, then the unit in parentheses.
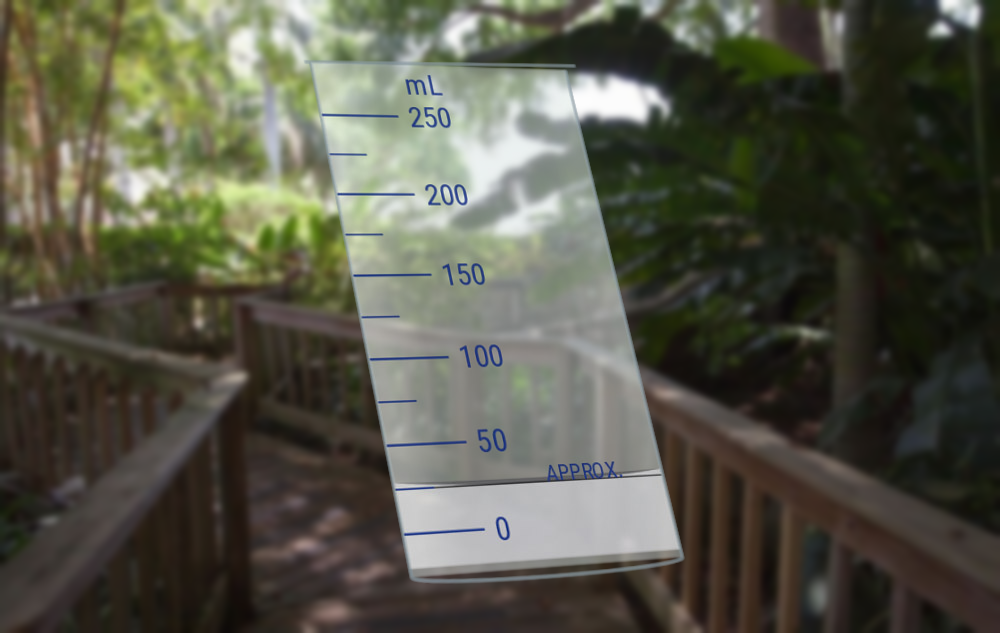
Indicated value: 25 (mL)
